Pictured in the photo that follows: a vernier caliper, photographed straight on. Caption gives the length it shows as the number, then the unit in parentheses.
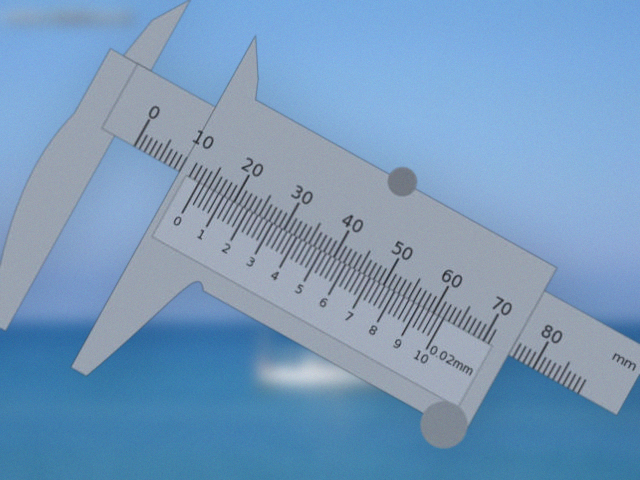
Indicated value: 13.0 (mm)
